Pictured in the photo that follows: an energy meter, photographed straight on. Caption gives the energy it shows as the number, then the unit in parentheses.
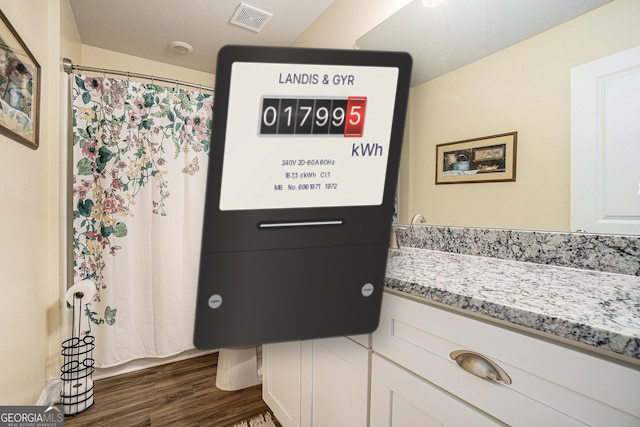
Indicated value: 1799.5 (kWh)
